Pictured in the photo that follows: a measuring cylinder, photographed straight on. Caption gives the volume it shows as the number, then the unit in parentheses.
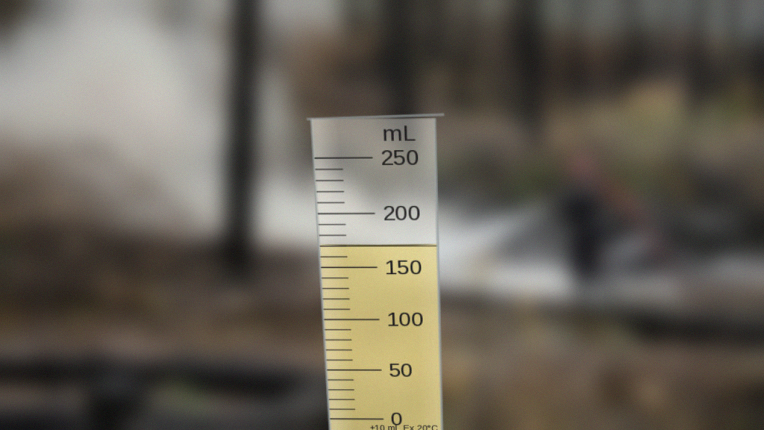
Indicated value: 170 (mL)
